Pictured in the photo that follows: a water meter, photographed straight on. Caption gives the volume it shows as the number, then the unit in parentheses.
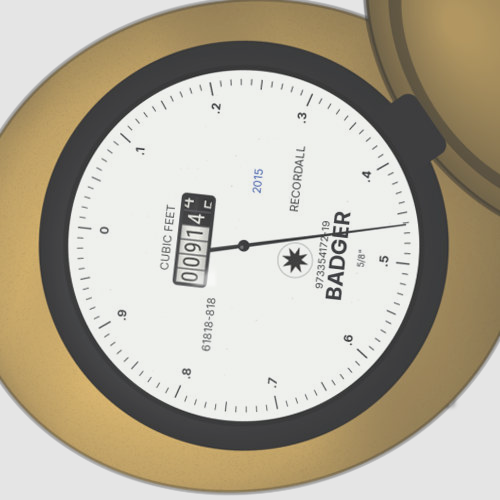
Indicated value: 9144.46 (ft³)
